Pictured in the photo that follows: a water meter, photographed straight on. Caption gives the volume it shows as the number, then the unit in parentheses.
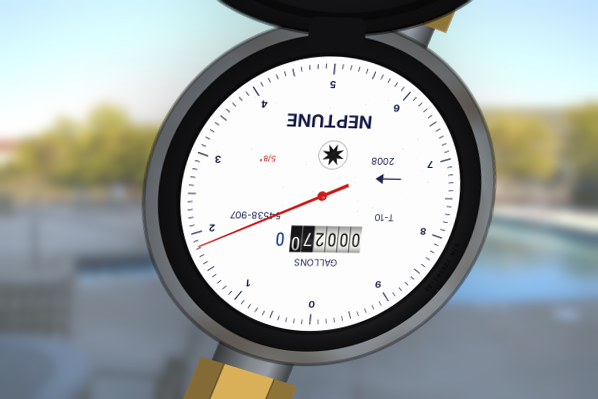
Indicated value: 2701.8 (gal)
